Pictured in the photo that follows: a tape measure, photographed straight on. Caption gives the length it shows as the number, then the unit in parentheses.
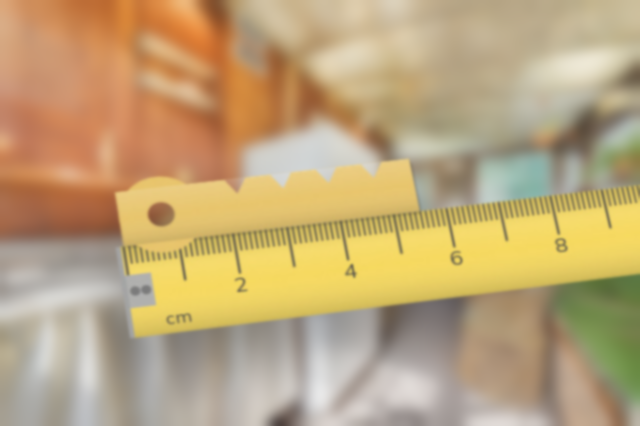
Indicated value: 5.5 (cm)
